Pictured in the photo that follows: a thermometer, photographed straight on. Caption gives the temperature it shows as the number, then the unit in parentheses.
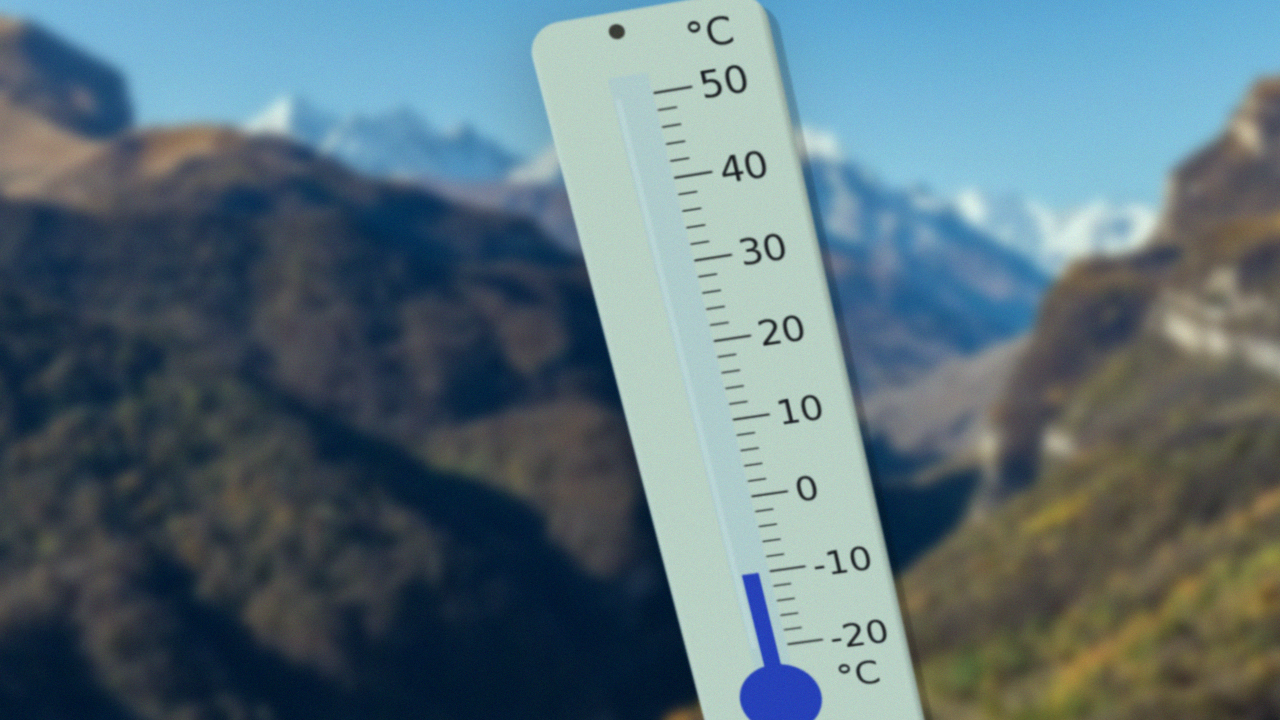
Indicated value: -10 (°C)
